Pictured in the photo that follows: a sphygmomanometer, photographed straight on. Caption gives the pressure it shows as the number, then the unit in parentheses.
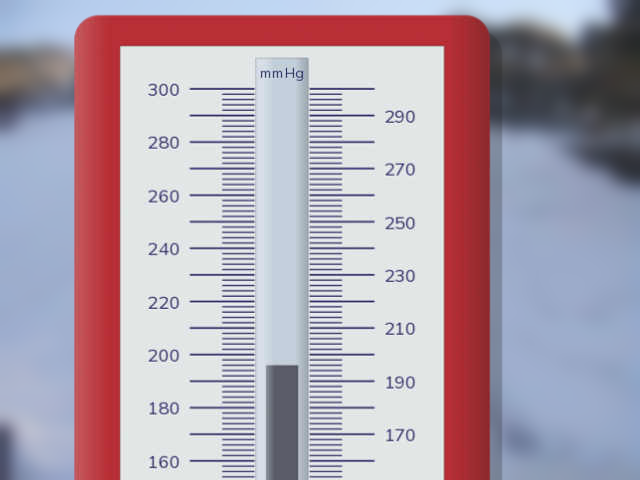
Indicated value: 196 (mmHg)
